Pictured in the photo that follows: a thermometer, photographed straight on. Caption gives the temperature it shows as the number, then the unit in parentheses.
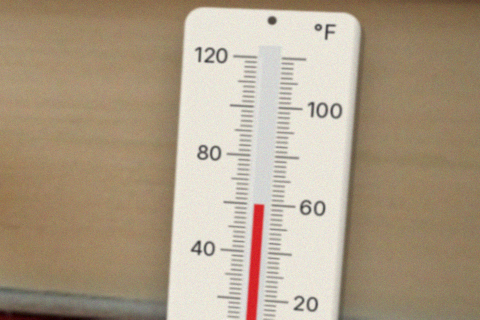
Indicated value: 60 (°F)
